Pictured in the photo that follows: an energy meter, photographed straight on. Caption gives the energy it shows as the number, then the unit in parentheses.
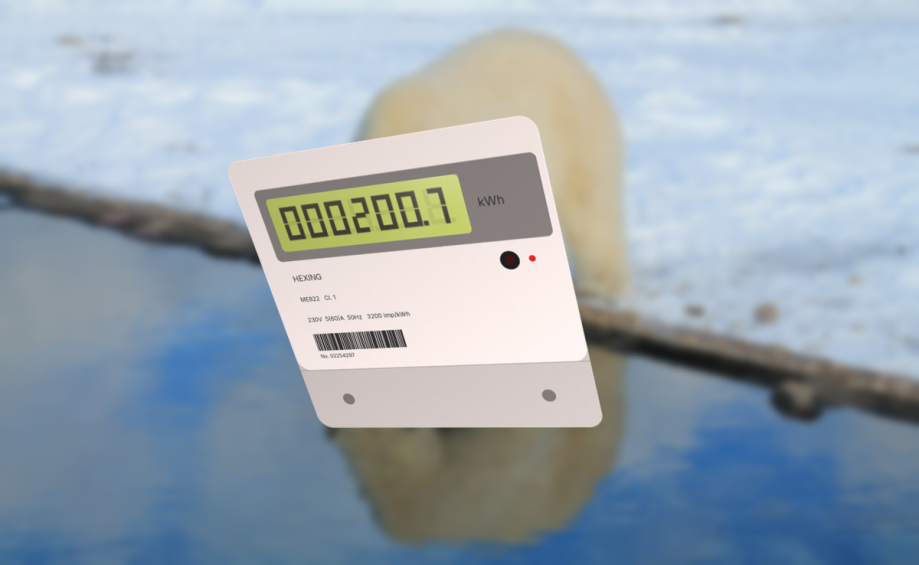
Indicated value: 200.7 (kWh)
